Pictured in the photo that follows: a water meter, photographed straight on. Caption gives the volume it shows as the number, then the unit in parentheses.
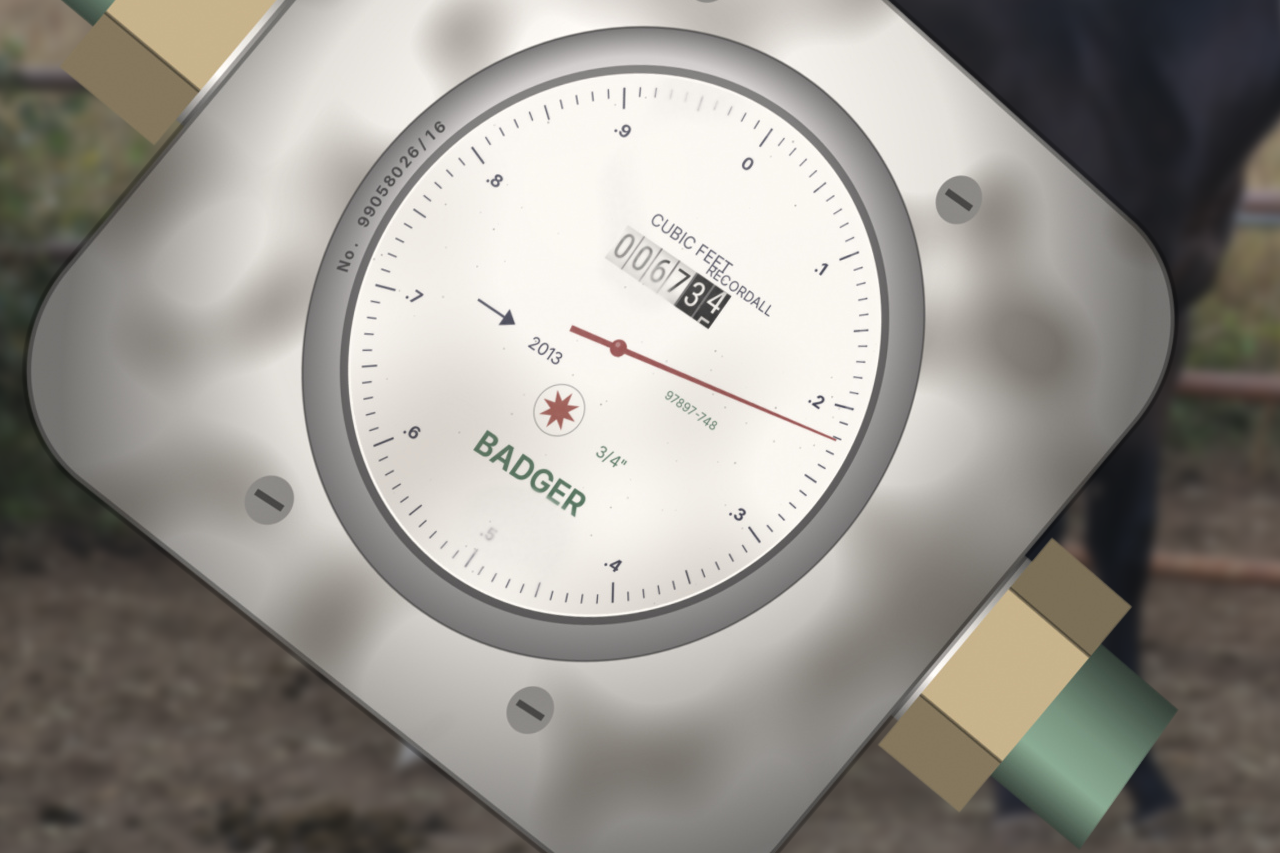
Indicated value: 6734.22 (ft³)
